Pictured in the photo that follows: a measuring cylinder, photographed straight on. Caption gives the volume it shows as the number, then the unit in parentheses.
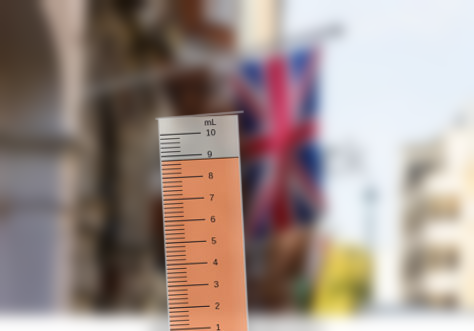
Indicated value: 8.8 (mL)
